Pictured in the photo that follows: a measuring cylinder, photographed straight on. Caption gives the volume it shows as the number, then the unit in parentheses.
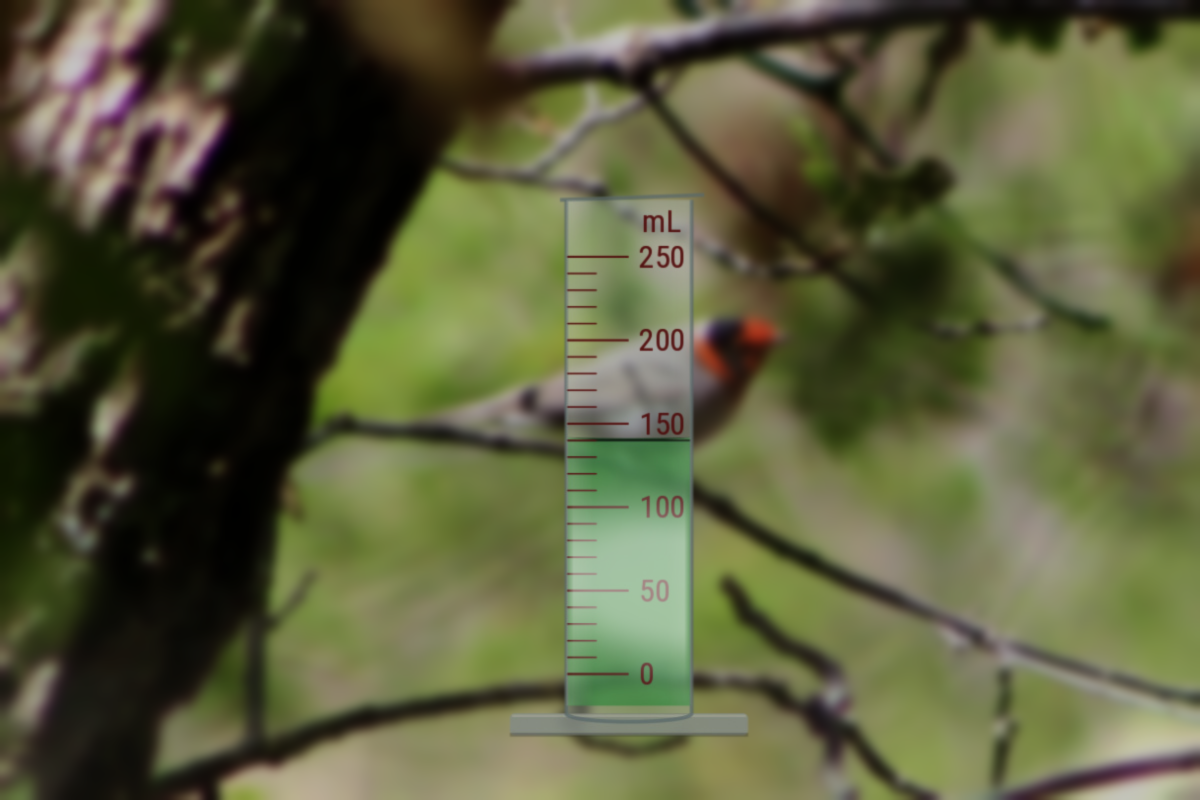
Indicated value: 140 (mL)
